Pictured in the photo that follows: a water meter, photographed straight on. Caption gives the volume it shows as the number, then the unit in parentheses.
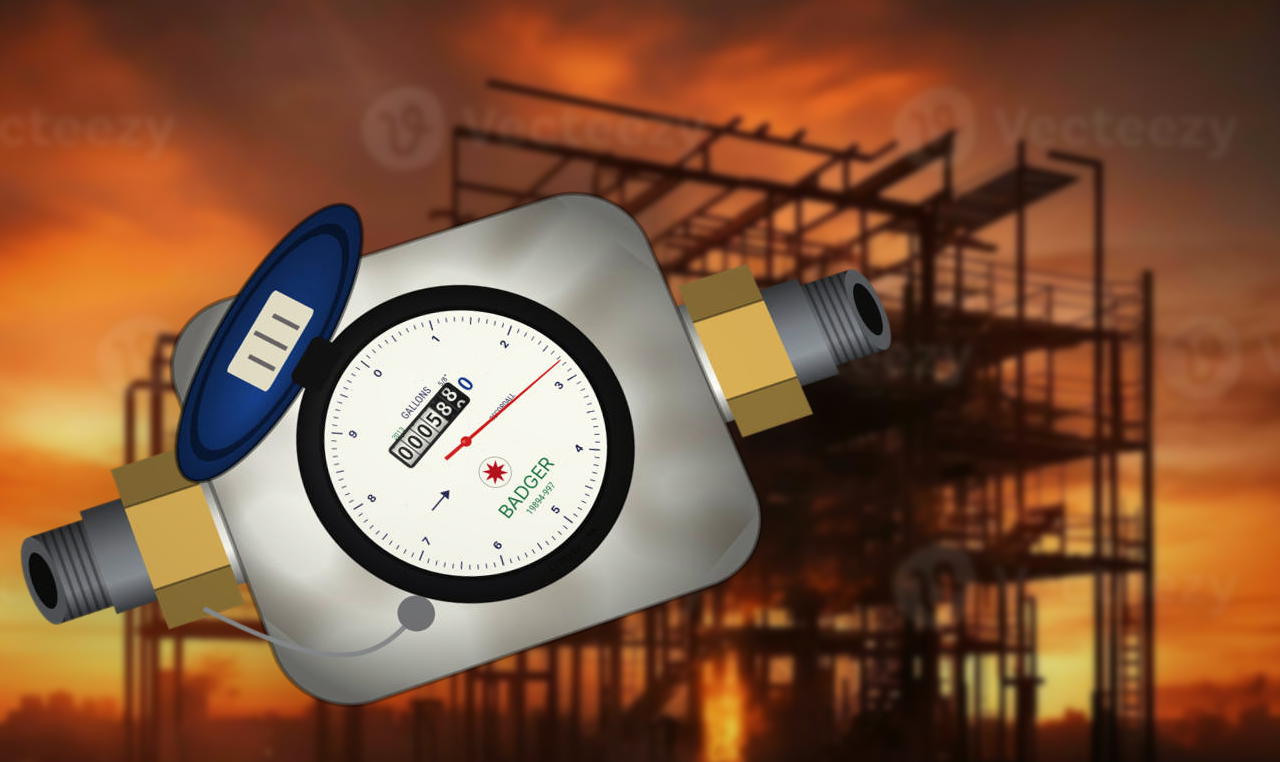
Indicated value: 5882.7 (gal)
